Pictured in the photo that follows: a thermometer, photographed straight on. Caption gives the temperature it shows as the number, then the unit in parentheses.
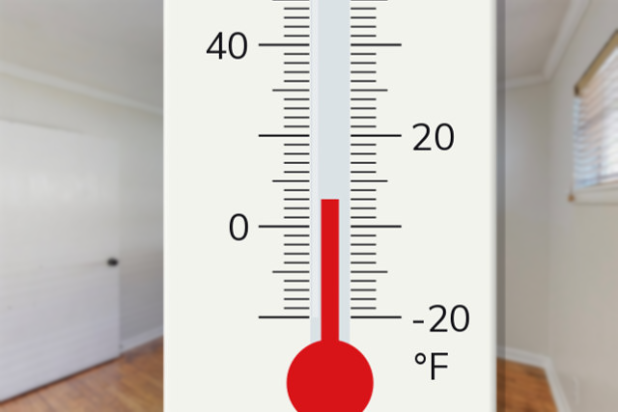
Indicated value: 6 (°F)
